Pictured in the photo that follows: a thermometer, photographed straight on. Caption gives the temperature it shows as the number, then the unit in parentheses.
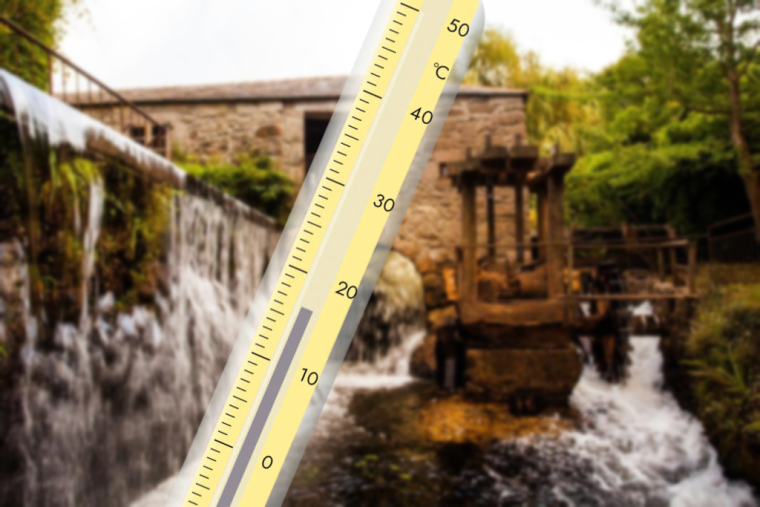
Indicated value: 16.5 (°C)
